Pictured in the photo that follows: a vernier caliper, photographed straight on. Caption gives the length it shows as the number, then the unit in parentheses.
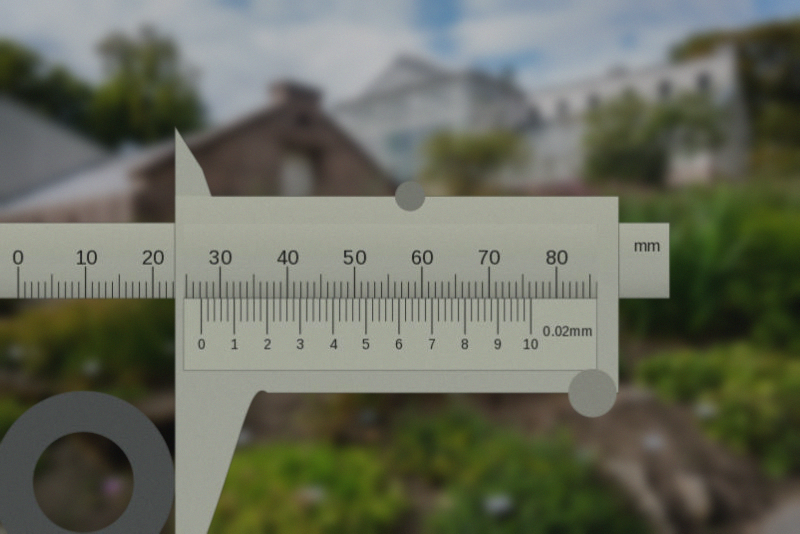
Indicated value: 27.2 (mm)
